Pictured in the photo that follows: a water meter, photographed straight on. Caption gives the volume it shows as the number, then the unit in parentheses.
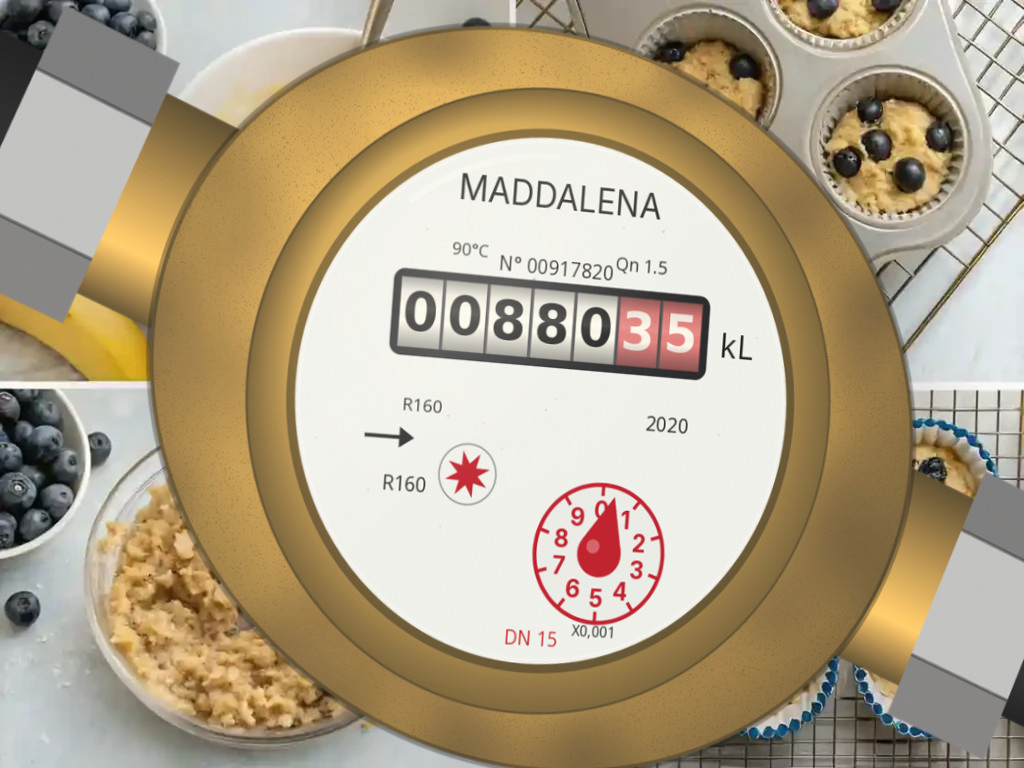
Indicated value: 880.350 (kL)
